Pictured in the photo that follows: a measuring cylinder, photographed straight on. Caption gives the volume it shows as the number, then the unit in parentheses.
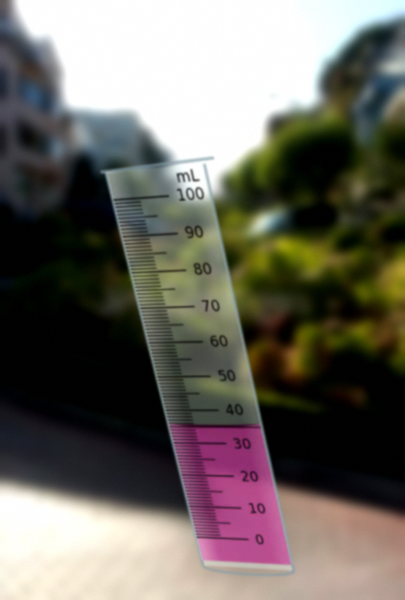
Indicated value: 35 (mL)
